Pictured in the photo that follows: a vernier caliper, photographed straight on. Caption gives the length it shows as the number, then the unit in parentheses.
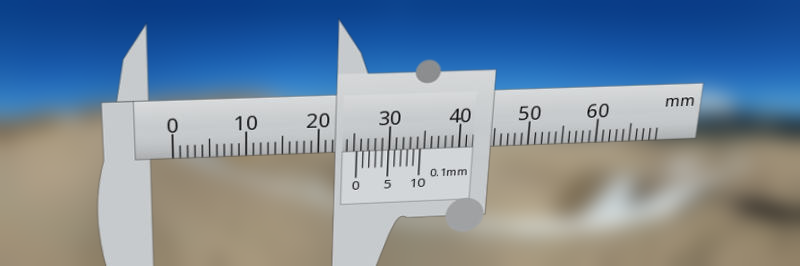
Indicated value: 25.4 (mm)
